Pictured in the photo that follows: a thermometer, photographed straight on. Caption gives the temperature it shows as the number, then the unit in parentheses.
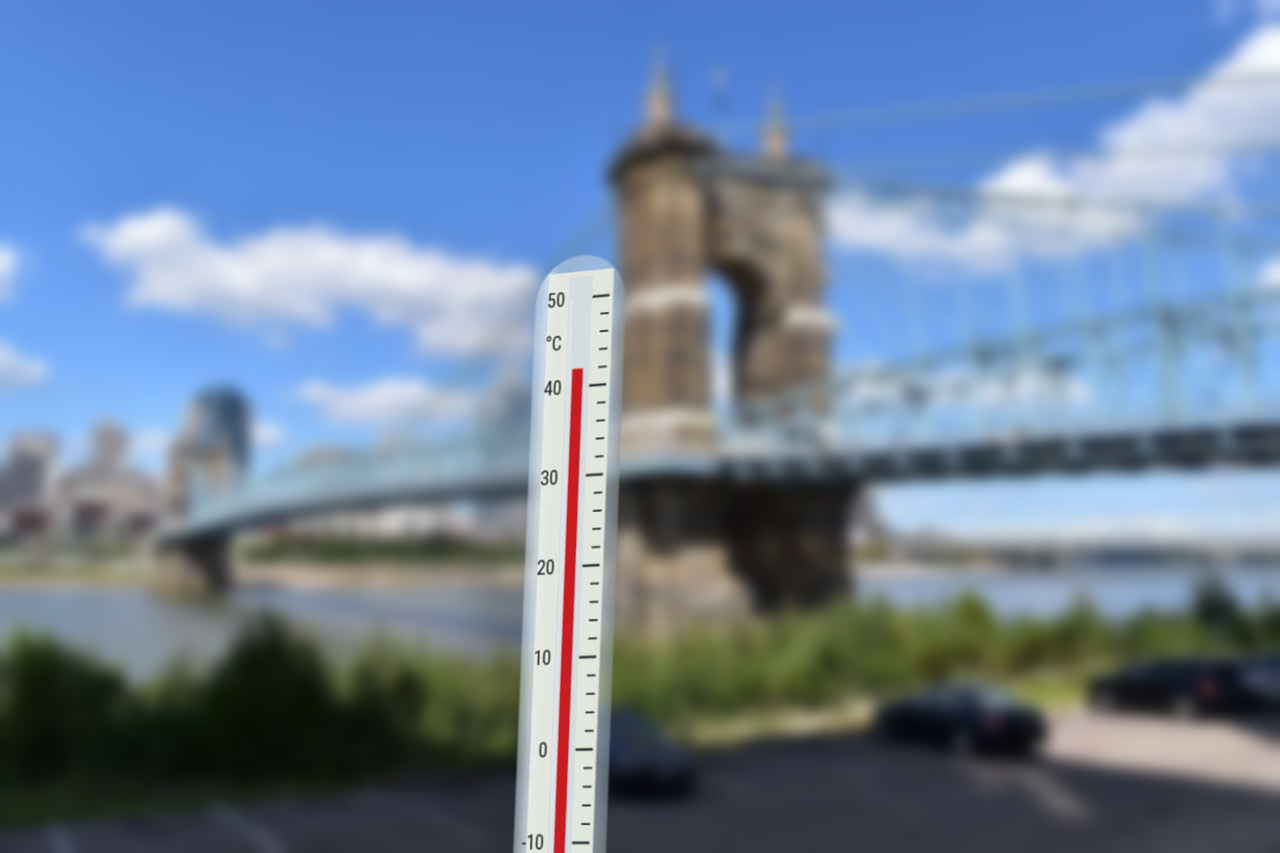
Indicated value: 42 (°C)
